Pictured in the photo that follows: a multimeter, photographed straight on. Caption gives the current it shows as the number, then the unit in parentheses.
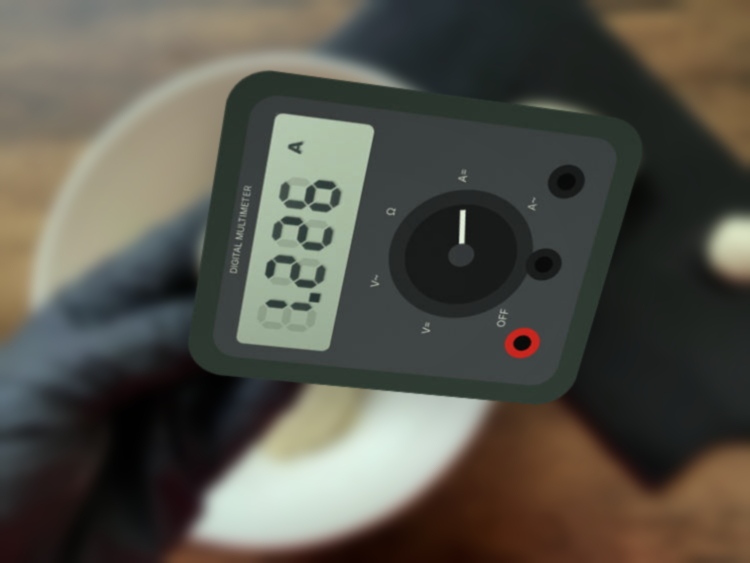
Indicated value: 1.226 (A)
